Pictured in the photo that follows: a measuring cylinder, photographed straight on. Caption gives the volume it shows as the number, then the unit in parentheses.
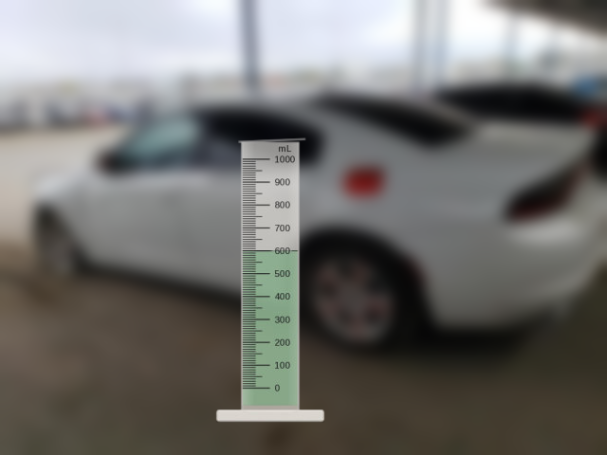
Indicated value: 600 (mL)
